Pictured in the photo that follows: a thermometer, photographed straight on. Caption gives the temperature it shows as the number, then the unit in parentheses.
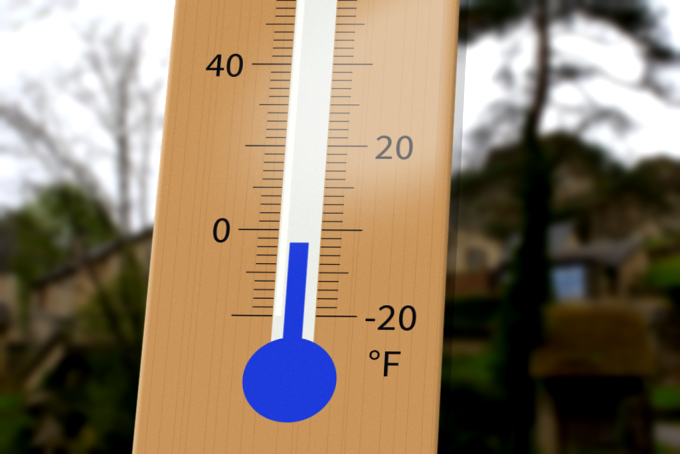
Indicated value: -3 (°F)
